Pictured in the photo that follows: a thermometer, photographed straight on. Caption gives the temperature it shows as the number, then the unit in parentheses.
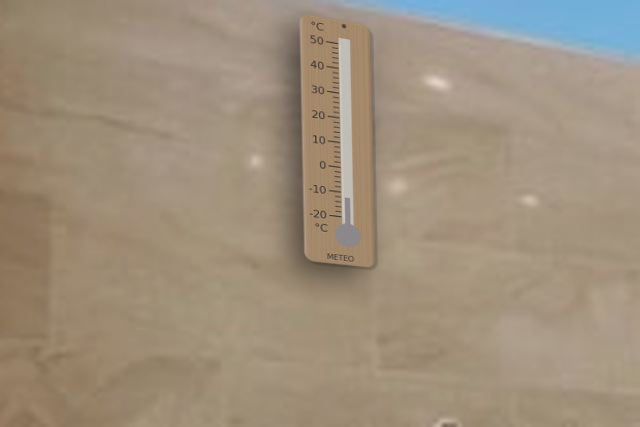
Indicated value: -12 (°C)
